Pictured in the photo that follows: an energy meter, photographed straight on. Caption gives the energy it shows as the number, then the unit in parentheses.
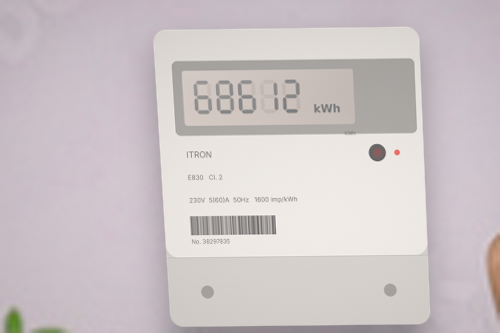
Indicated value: 68612 (kWh)
